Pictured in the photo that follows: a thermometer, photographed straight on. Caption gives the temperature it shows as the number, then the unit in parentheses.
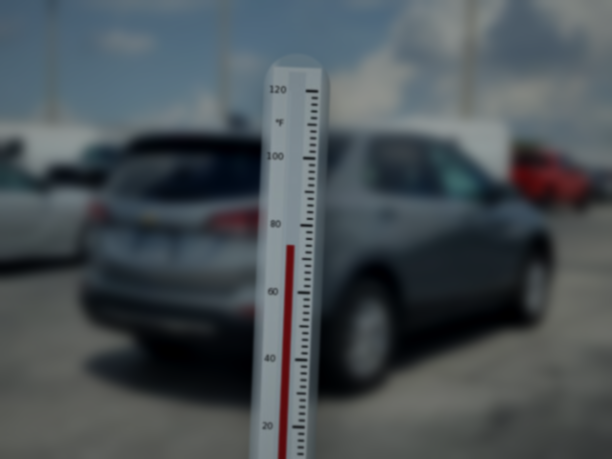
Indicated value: 74 (°F)
